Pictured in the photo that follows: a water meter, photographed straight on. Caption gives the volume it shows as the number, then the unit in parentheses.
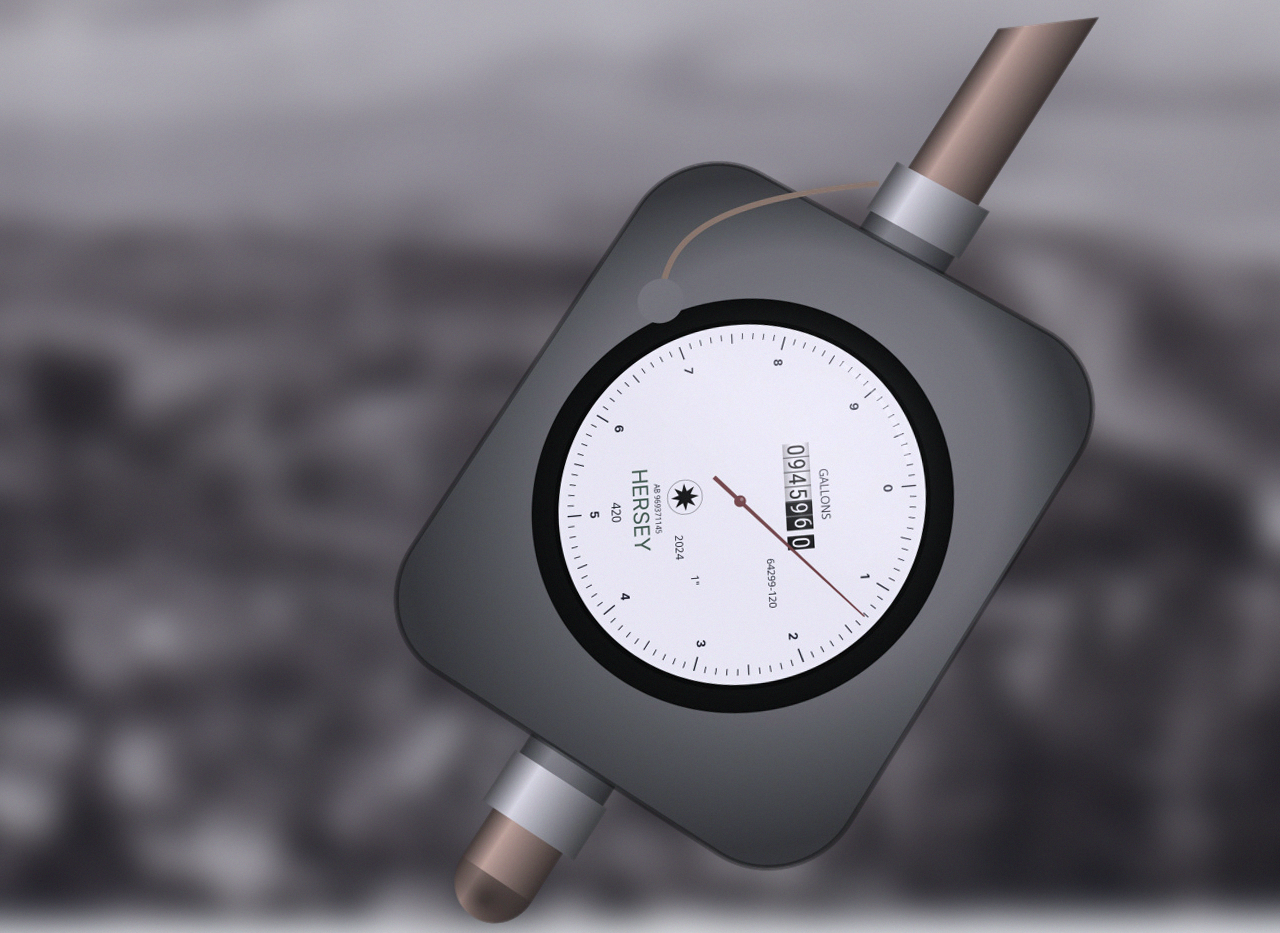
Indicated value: 945961.3 (gal)
